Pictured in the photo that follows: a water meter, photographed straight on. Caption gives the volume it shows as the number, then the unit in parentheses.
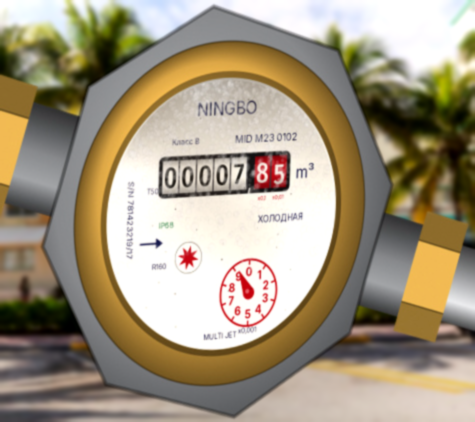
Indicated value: 7.849 (m³)
